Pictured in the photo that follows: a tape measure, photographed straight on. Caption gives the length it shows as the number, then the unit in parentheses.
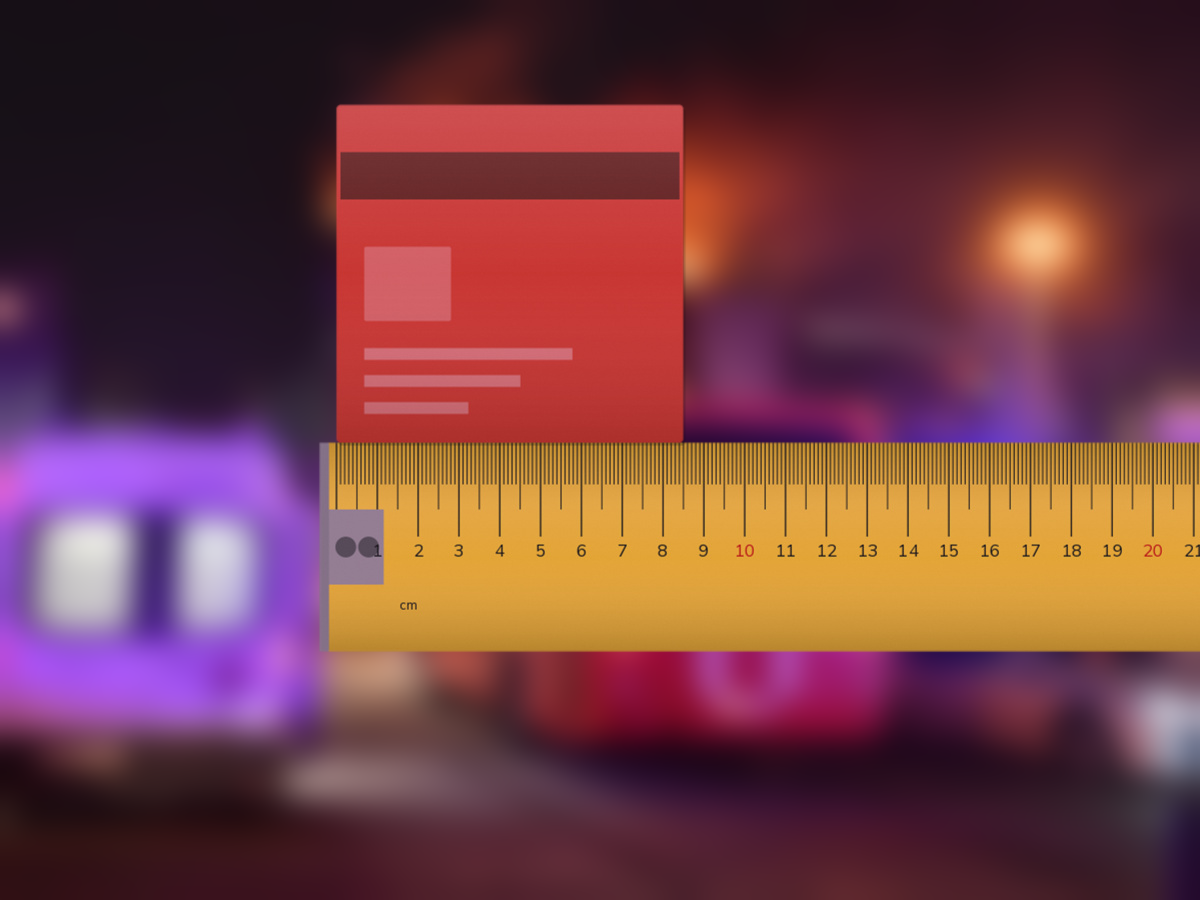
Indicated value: 8.5 (cm)
